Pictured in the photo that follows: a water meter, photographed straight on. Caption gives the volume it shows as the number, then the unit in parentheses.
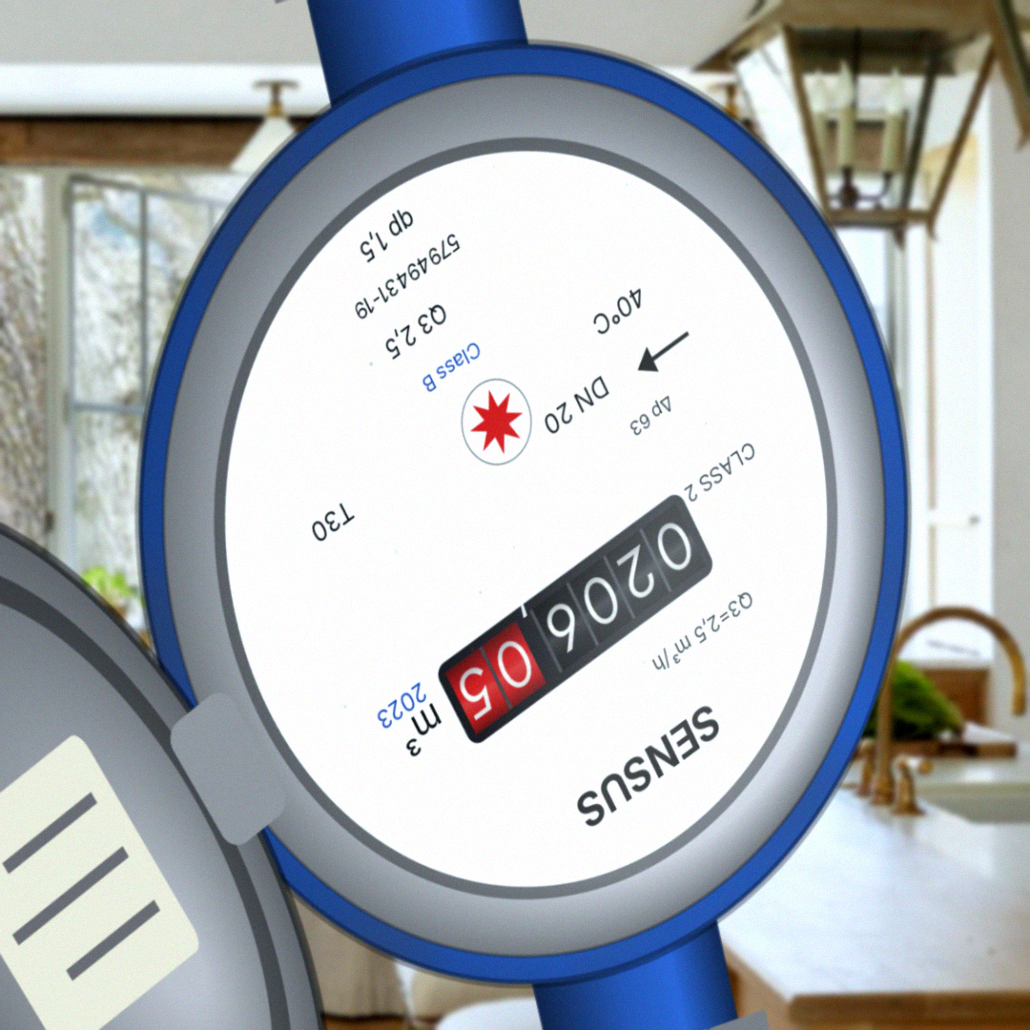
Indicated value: 206.05 (m³)
